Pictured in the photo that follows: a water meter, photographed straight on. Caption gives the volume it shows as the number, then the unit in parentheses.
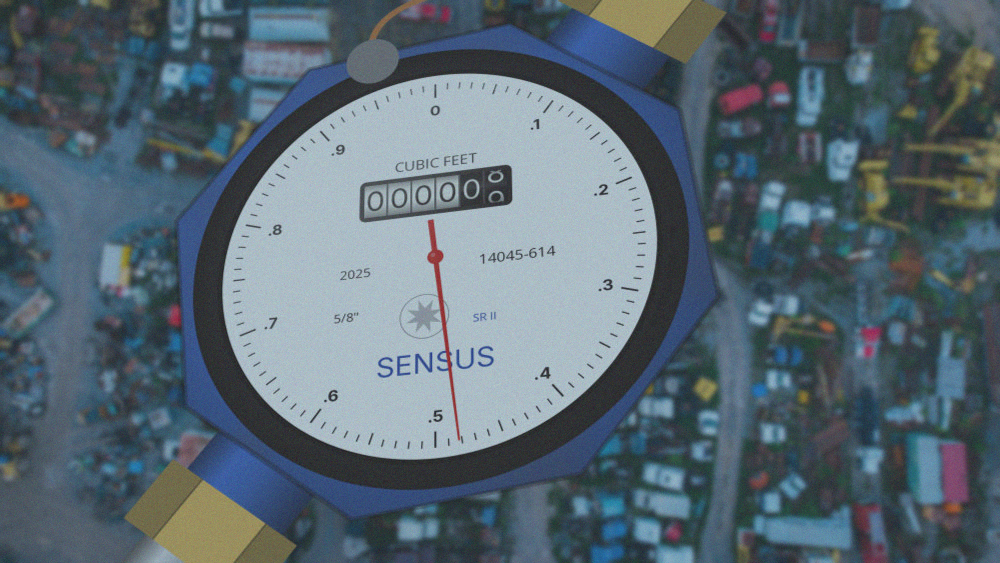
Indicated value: 8.48 (ft³)
